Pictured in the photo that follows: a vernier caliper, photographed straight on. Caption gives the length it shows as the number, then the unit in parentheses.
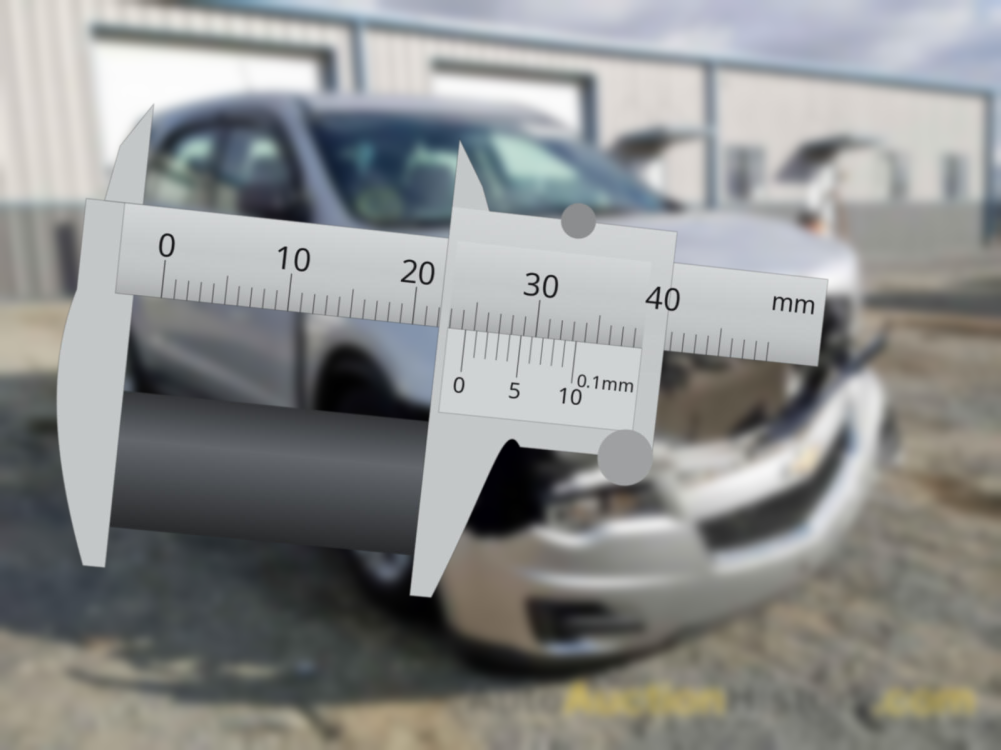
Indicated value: 24.3 (mm)
